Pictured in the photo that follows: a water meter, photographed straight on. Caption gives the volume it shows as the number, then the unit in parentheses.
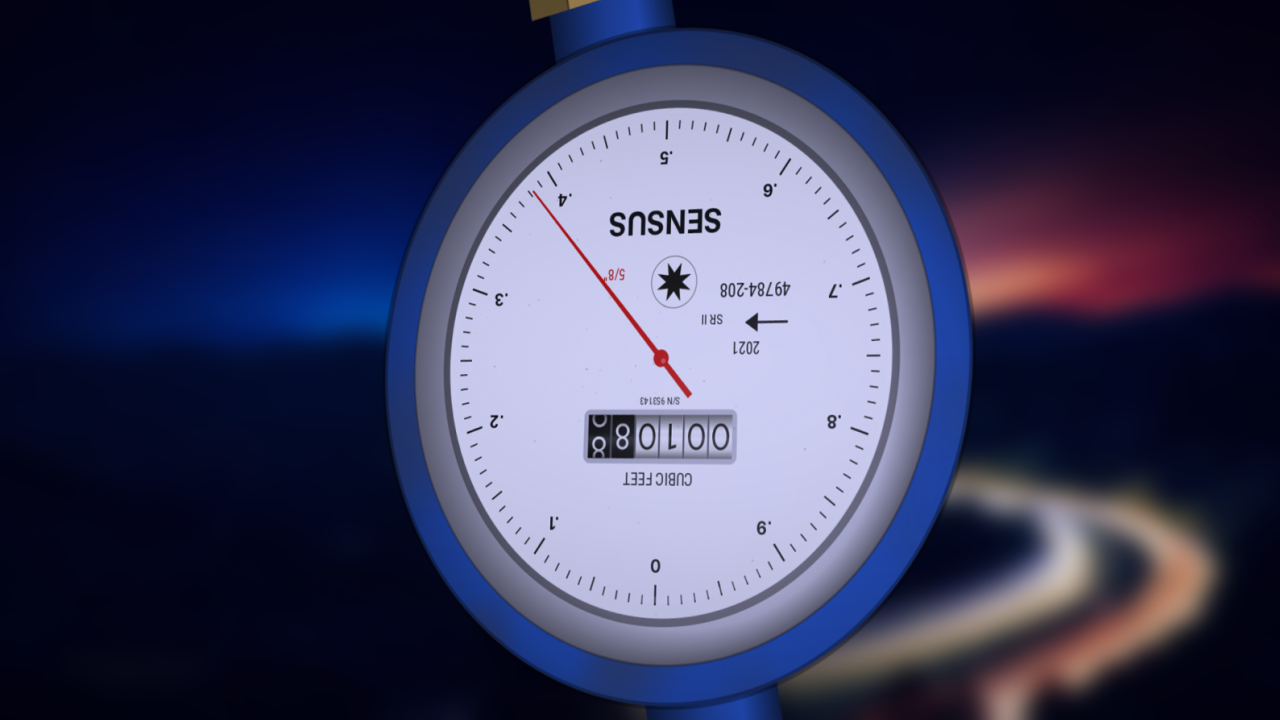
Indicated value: 1088.38 (ft³)
